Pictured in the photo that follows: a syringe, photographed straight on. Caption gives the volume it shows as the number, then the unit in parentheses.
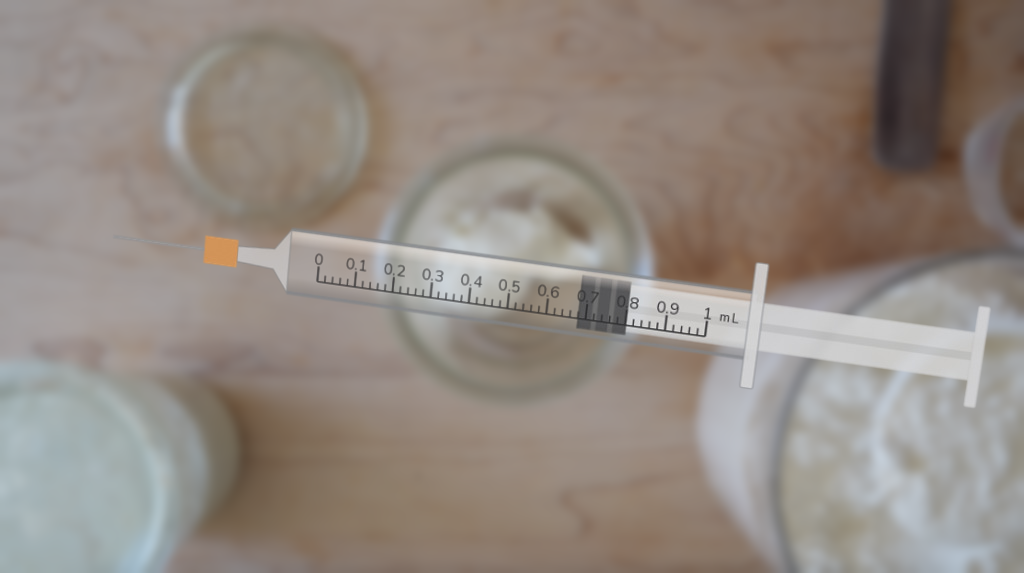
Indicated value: 0.68 (mL)
